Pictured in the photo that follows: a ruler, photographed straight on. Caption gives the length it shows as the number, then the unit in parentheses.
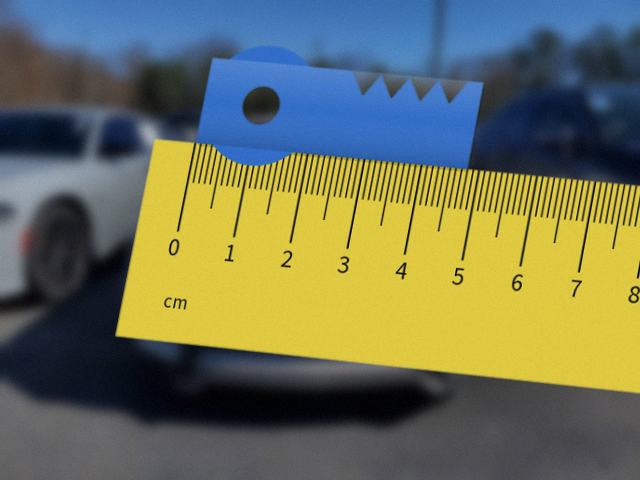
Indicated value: 4.8 (cm)
